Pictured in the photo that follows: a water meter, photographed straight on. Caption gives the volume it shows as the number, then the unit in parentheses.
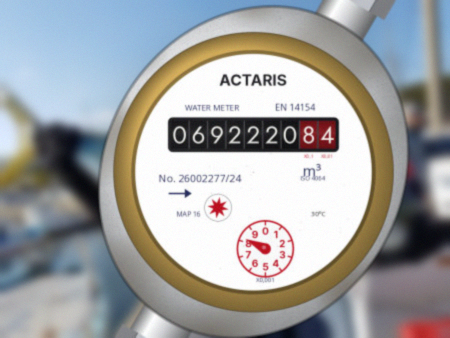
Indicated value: 692220.848 (m³)
